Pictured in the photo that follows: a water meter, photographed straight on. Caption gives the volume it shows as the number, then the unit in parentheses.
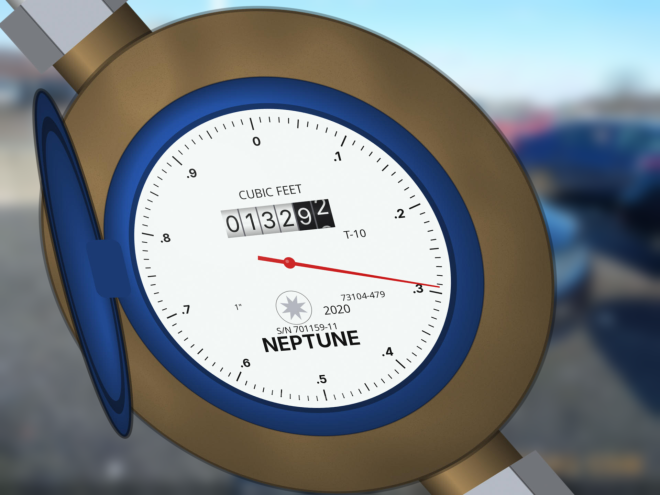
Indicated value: 13292.29 (ft³)
